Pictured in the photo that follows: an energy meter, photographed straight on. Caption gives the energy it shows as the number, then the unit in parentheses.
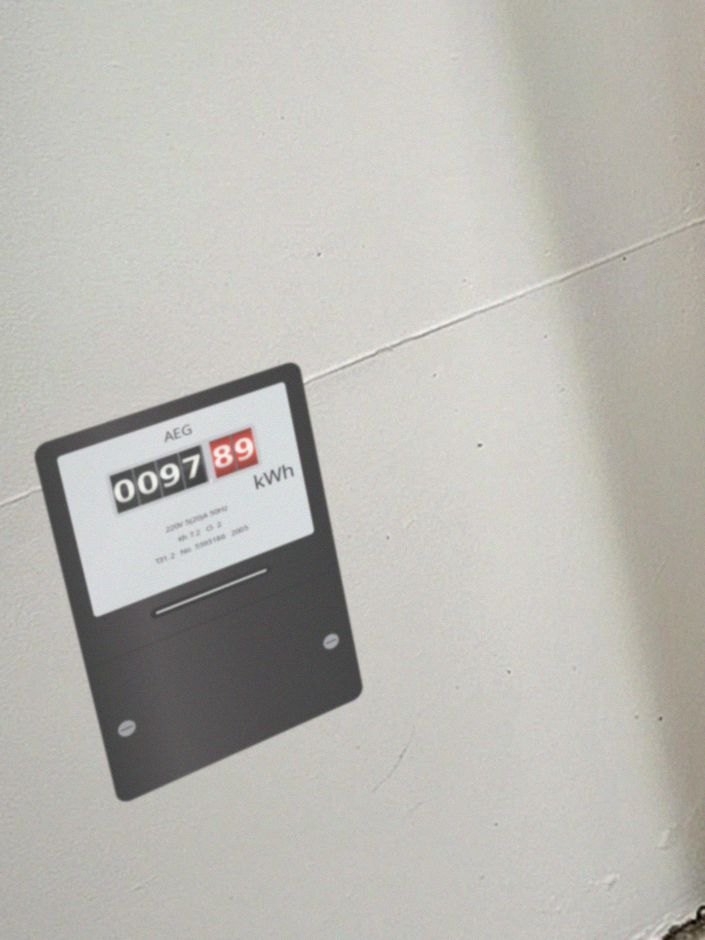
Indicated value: 97.89 (kWh)
